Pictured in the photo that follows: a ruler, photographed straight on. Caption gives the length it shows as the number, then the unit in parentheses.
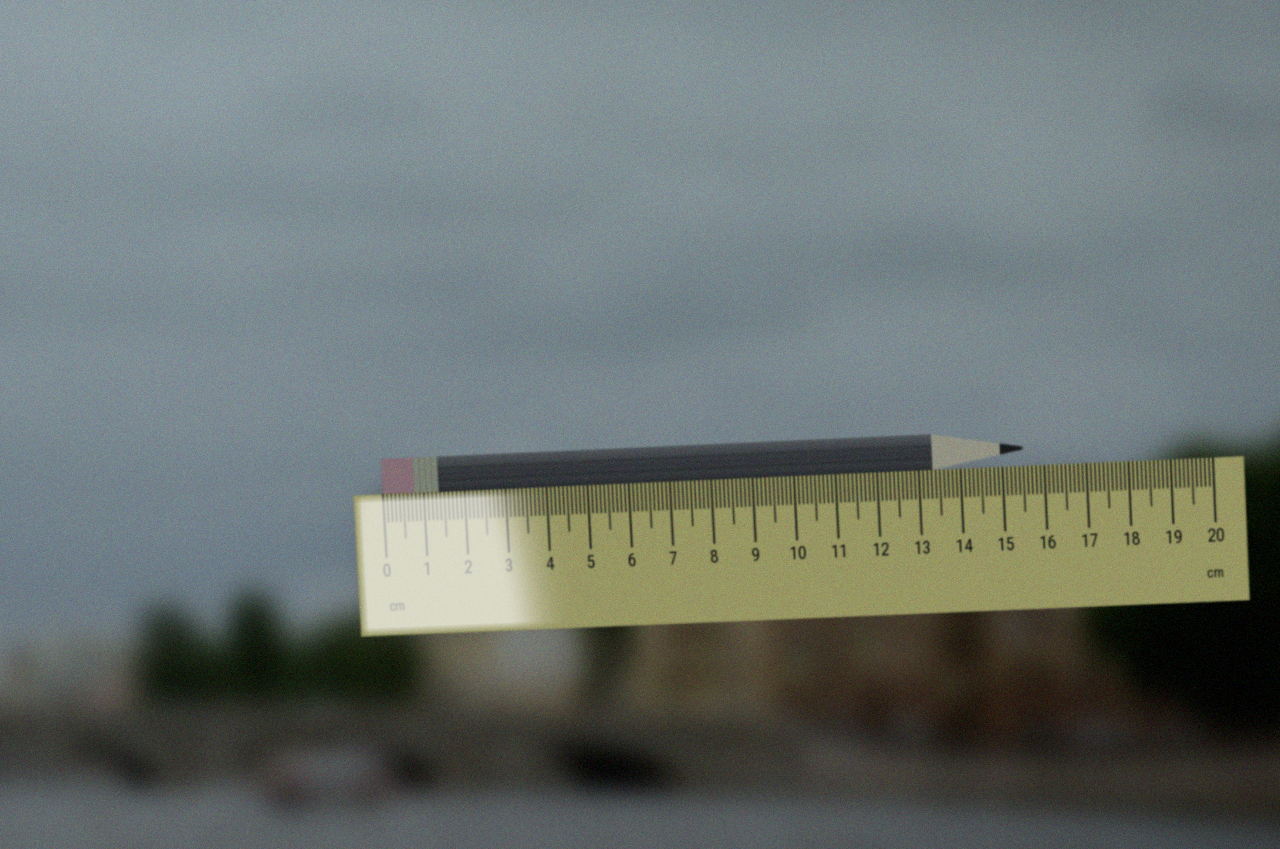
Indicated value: 15.5 (cm)
